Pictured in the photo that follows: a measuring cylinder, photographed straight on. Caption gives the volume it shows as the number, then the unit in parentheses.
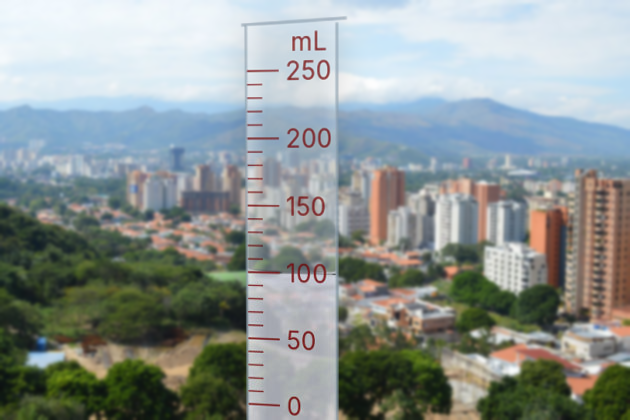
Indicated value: 100 (mL)
